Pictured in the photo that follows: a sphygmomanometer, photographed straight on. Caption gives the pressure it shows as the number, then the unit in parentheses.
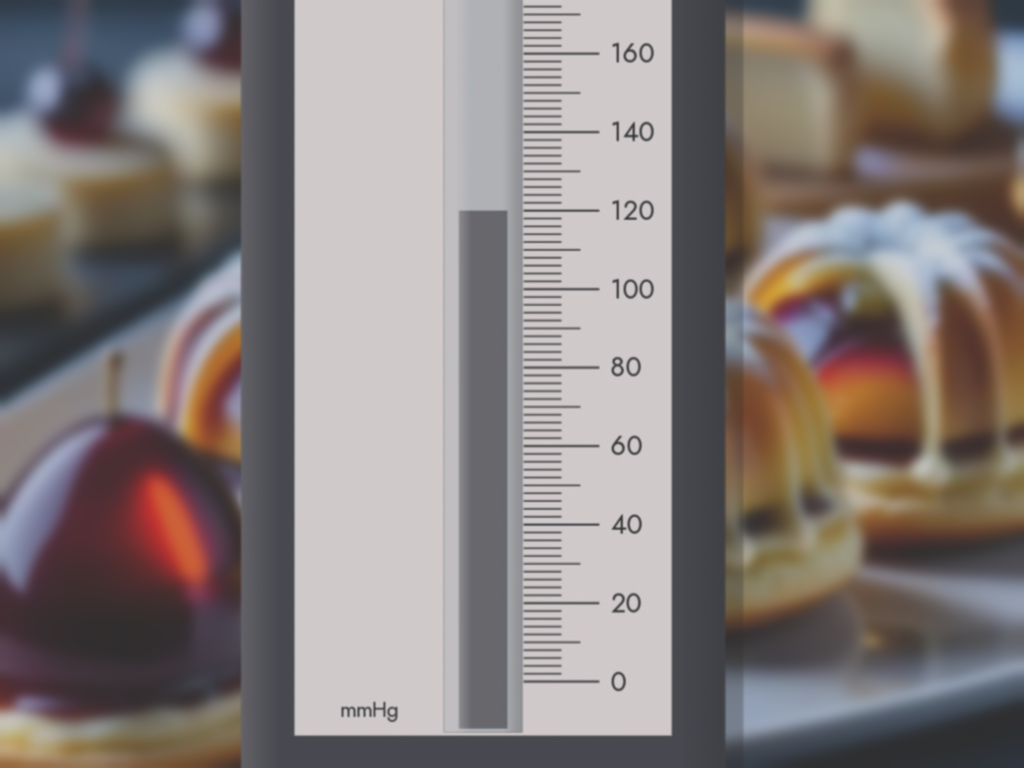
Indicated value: 120 (mmHg)
